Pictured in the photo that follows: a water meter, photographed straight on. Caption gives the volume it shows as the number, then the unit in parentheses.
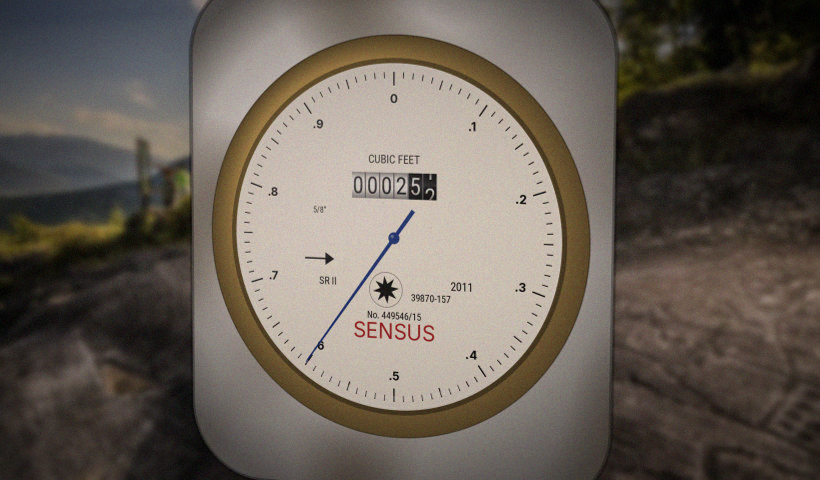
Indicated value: 251.60 (ft³)
